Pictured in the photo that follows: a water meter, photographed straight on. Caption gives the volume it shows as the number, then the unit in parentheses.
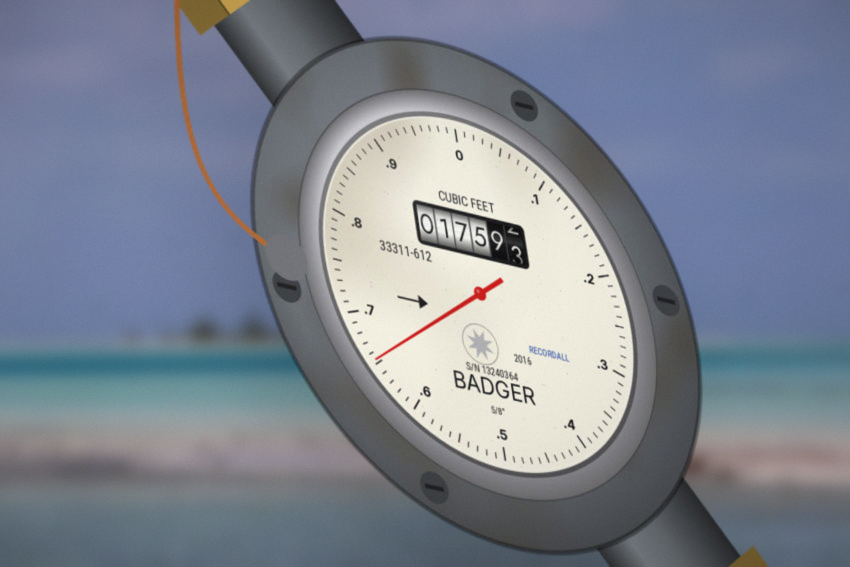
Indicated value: 17592.65 (ft³)
